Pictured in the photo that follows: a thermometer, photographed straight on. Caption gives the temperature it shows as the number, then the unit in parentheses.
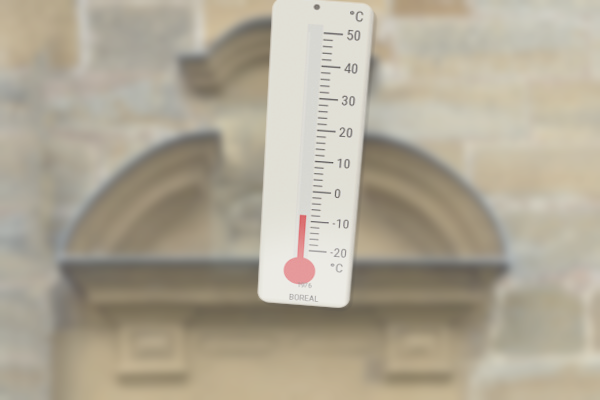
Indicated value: -8 (°C)
